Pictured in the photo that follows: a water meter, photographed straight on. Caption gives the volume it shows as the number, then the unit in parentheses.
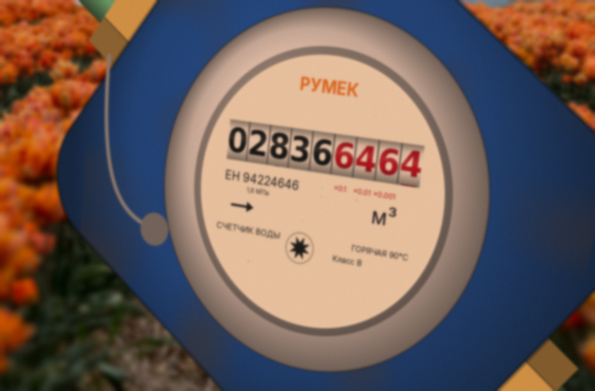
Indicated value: 2836.6464 (m³)
